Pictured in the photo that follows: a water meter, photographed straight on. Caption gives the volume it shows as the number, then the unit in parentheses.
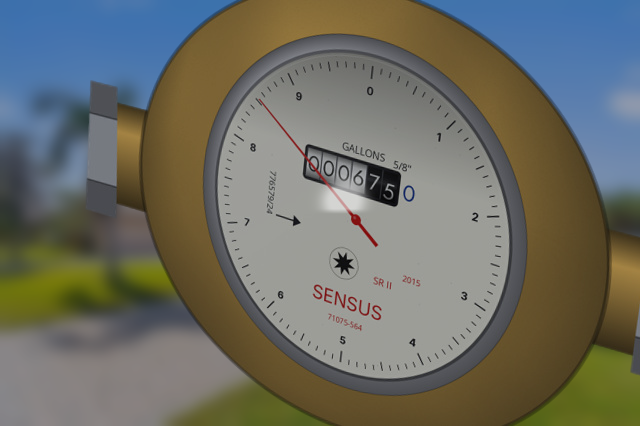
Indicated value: 6748.5 (gal)
